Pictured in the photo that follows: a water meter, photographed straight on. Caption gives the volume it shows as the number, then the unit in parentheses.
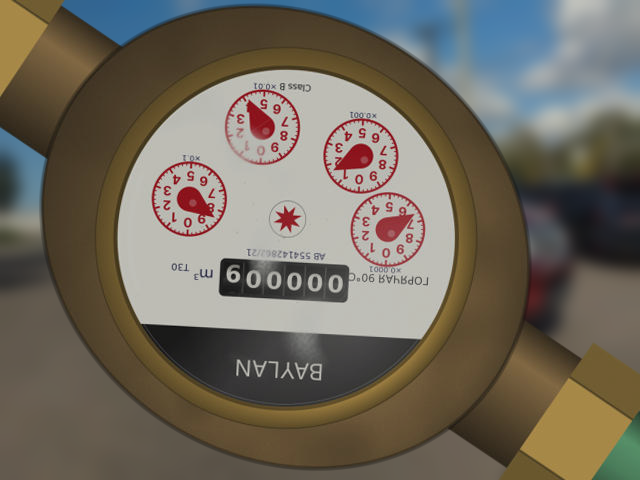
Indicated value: 8.8416 (m³)
